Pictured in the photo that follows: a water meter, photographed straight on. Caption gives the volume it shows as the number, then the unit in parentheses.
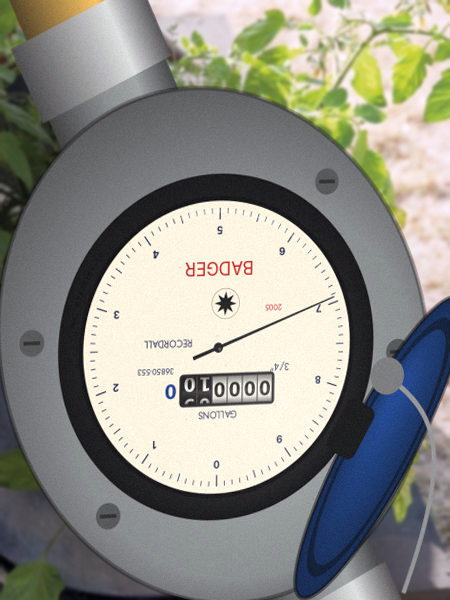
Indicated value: 96.9 (gal)
